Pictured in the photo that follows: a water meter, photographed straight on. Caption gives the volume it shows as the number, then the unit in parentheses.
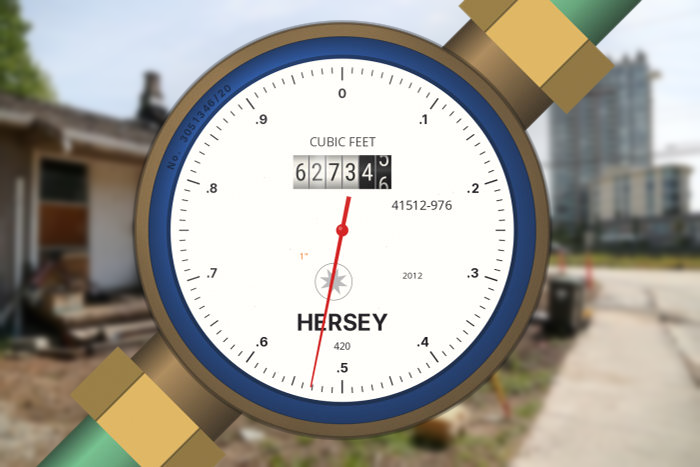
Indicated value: 627345.53 (ft³)
